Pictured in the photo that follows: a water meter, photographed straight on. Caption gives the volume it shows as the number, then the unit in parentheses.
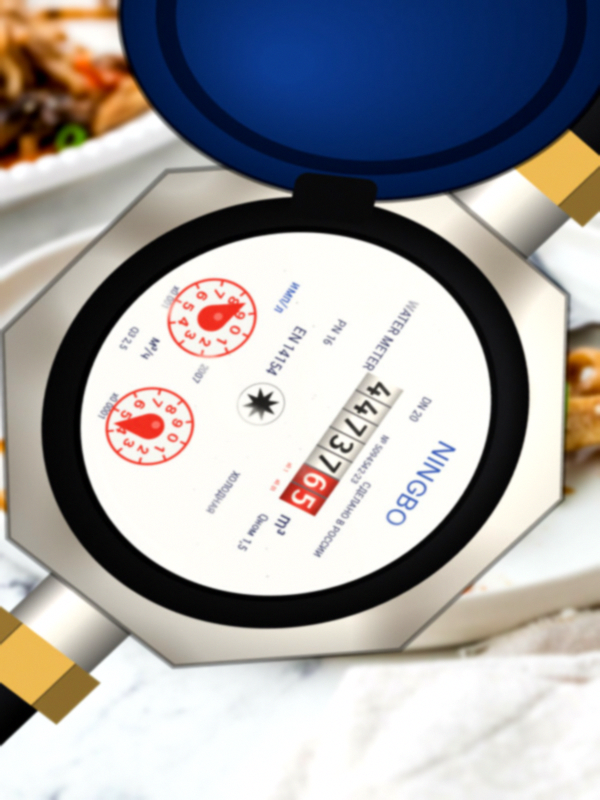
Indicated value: 44737.6584 (m³)
